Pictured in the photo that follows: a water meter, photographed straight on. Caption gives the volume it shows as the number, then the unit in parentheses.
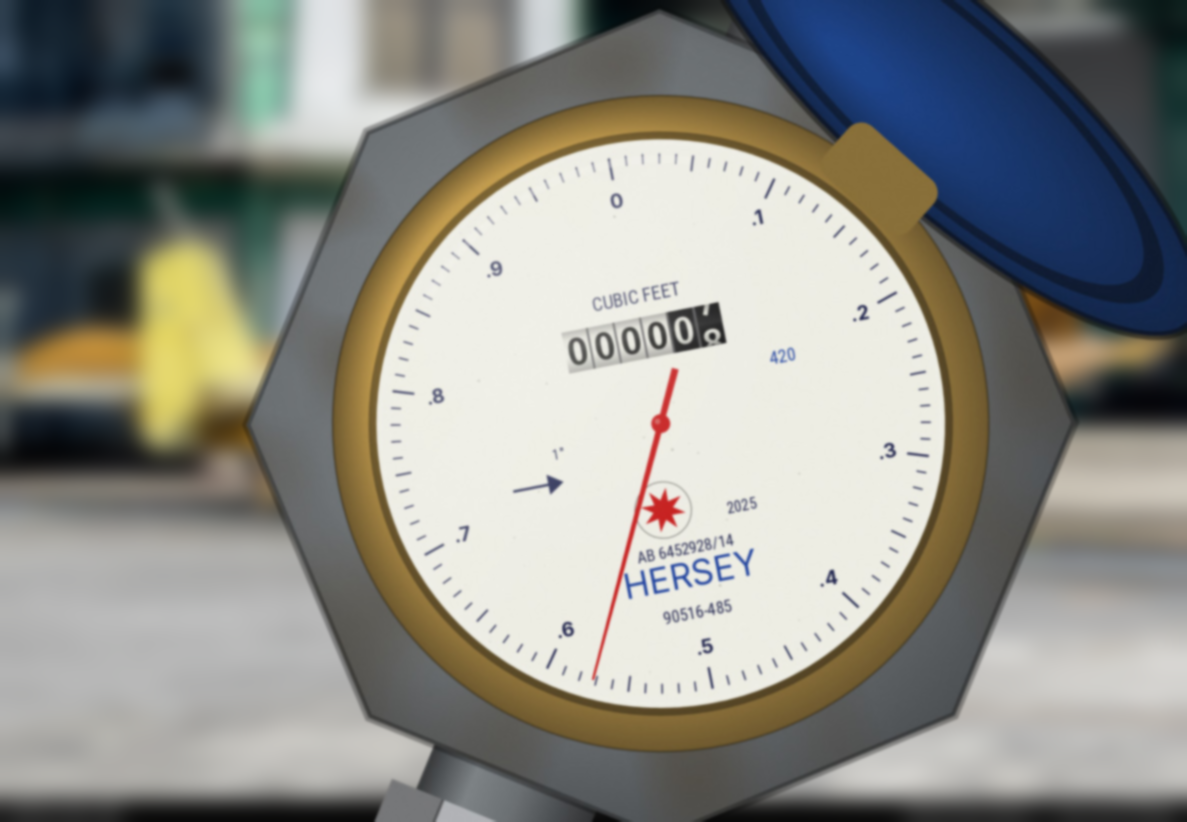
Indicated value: 7.57 (ft³)
